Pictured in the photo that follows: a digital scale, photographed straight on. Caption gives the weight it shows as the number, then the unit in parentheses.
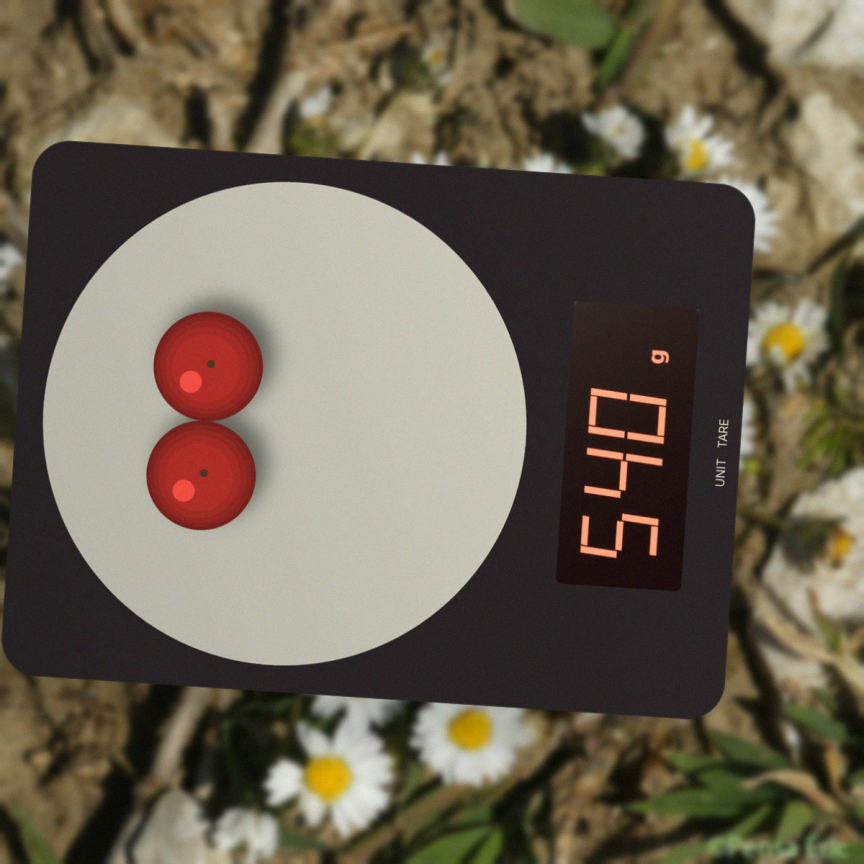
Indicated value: 540 (g)
